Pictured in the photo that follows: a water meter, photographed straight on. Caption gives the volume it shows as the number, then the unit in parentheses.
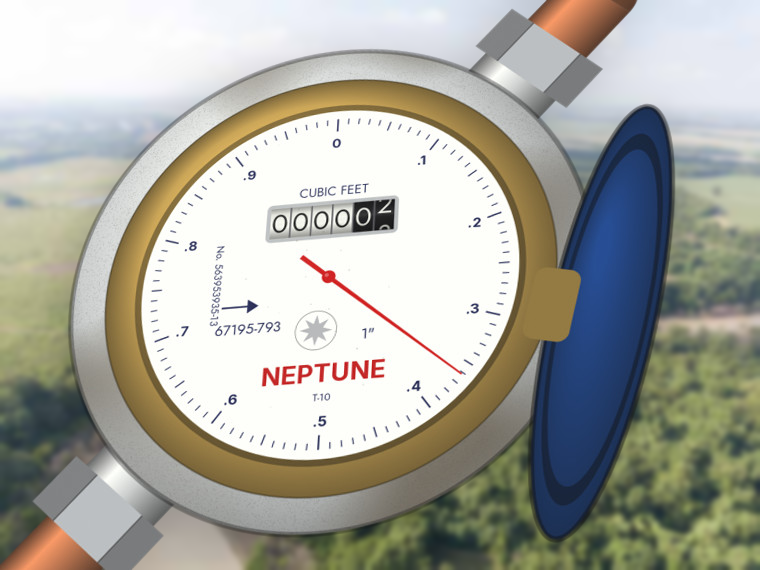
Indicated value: 2.36 (ft³)
